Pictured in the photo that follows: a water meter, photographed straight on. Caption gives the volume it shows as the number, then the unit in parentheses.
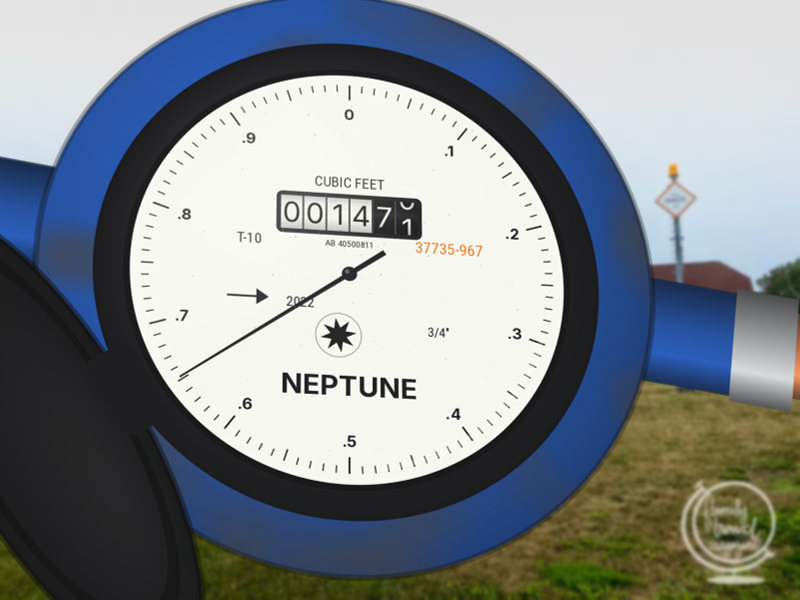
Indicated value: 1470.65 (ft³)
